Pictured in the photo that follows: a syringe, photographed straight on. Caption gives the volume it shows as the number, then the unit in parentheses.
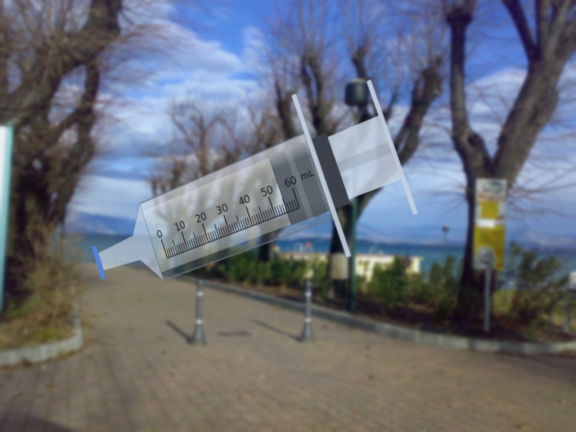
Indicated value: 55 (mL)
